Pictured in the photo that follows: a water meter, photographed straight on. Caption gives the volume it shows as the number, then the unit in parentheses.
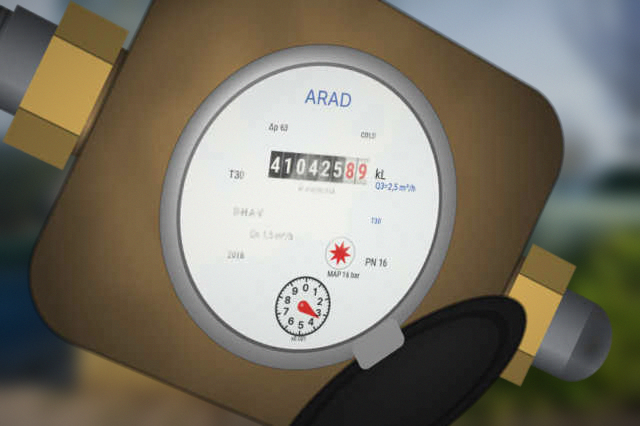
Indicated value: 410425.893 (kL)
